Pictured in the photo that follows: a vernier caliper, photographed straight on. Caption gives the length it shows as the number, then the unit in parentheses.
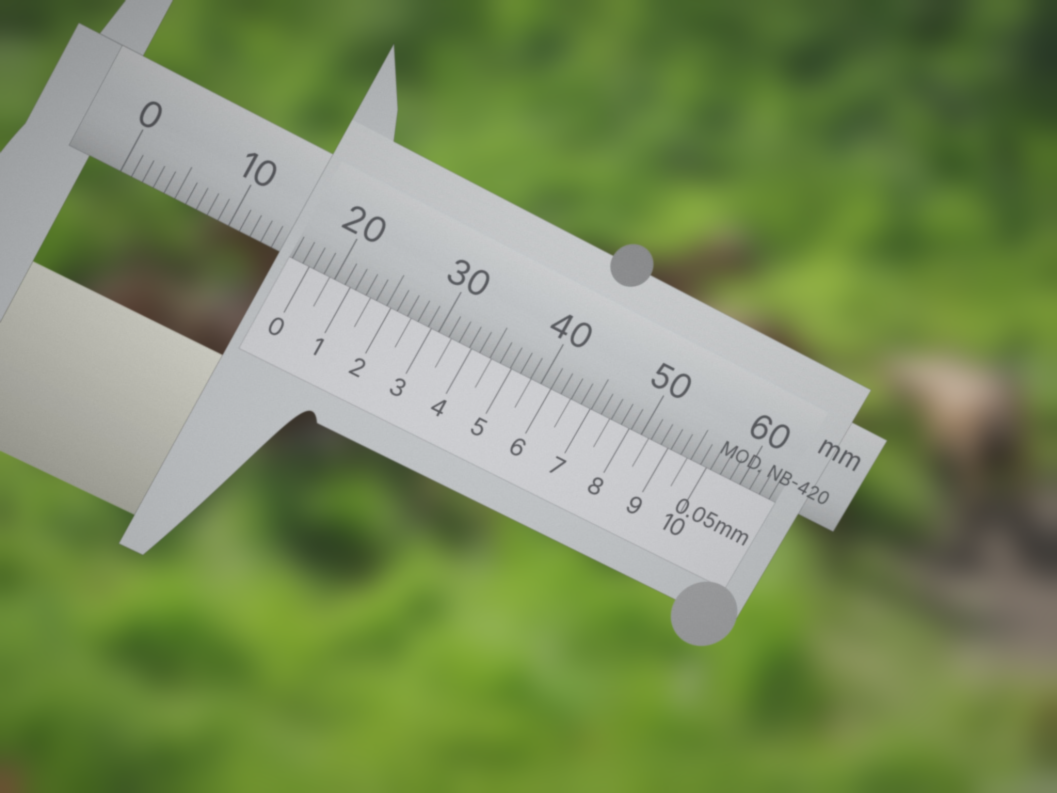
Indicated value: 17.6 (mm)
